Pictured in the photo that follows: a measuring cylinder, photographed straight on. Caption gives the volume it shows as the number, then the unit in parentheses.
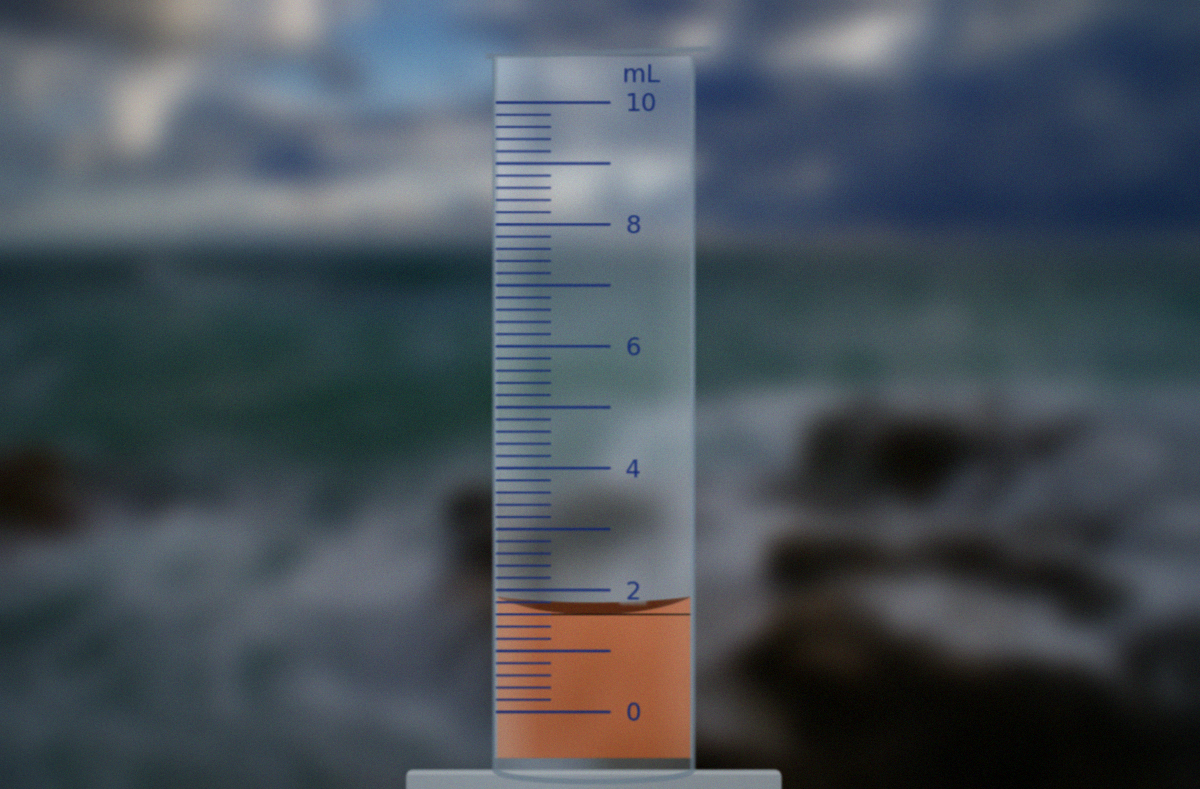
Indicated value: 1.6 (mL)
